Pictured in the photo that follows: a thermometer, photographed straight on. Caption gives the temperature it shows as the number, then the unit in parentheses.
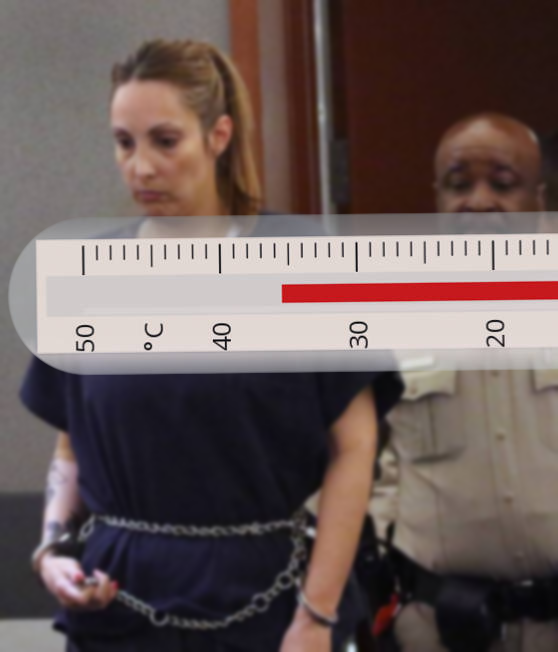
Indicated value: 35.5 (°C)
